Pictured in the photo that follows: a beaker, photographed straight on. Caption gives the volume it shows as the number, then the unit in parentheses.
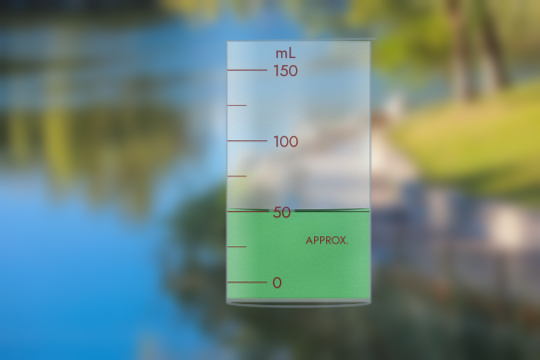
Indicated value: 50 (mL)
